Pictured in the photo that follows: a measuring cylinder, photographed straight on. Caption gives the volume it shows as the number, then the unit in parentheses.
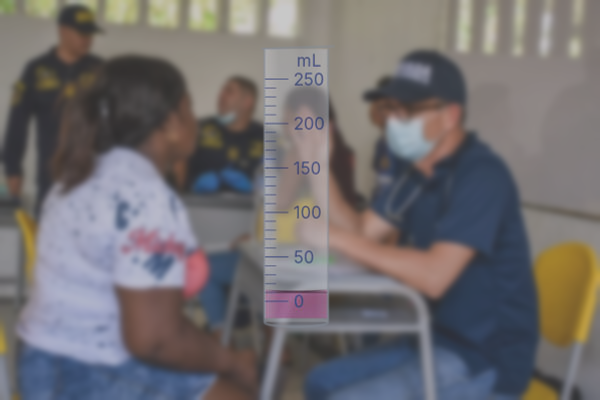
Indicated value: 10 (mL)
